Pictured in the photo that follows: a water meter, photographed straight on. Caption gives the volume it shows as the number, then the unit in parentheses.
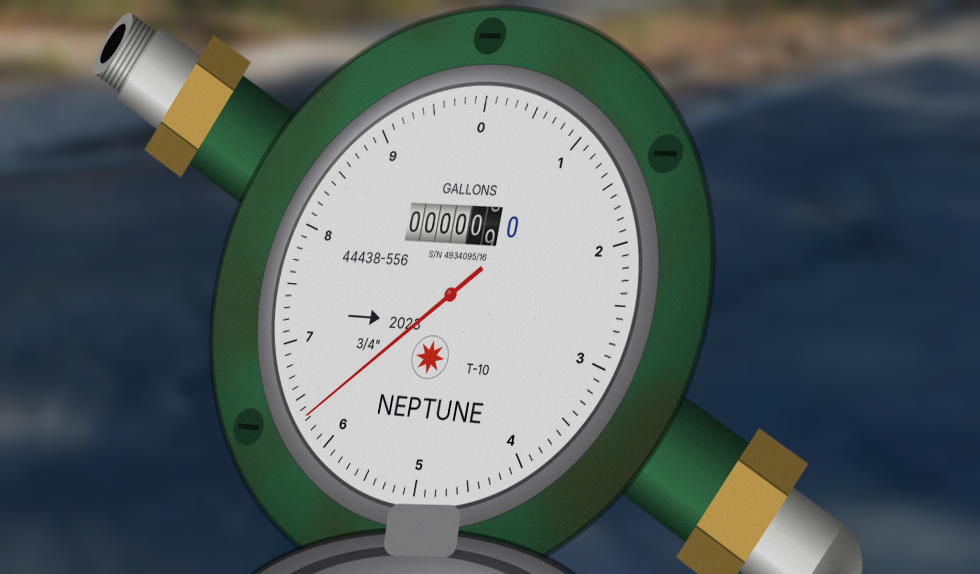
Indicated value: 86.3 (gal)
